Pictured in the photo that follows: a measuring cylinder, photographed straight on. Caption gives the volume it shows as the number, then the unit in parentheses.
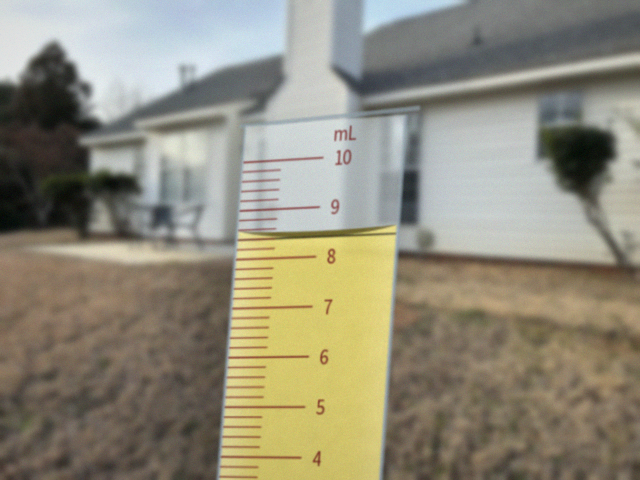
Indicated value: 8.4 (mL)
